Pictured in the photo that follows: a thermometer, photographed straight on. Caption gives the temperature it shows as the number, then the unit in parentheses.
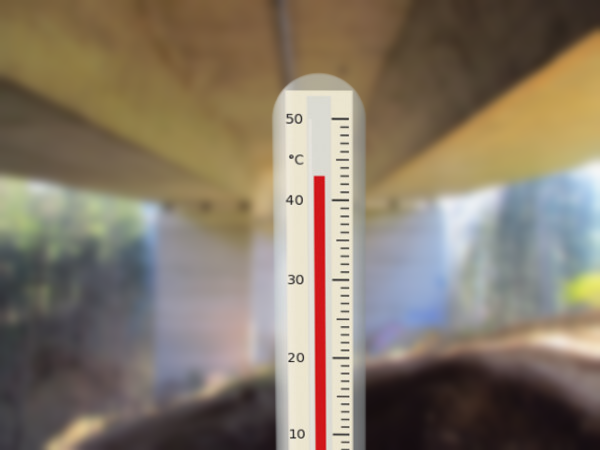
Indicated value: 43 (°C)
